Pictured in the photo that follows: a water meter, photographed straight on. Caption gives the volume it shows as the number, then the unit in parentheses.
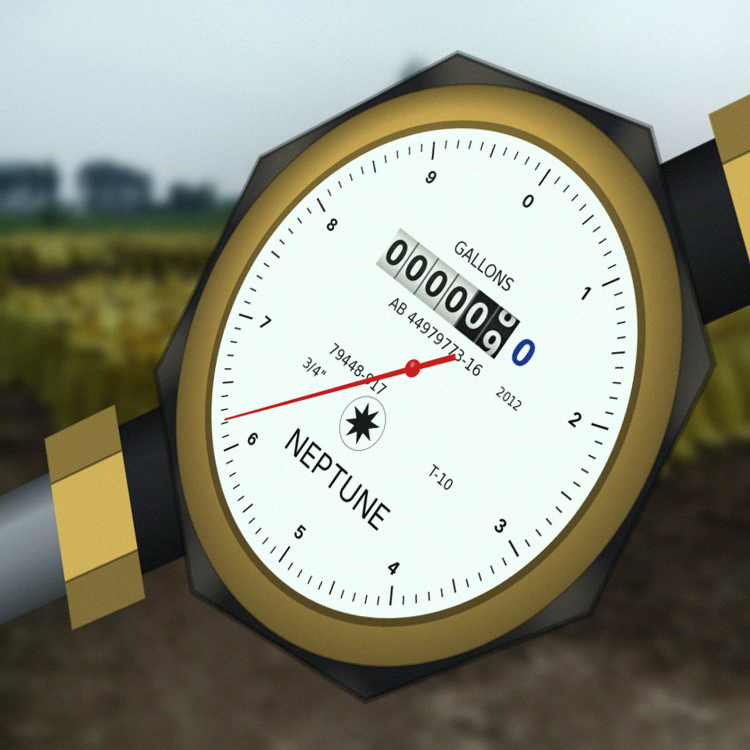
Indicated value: 86.2 (gal)
